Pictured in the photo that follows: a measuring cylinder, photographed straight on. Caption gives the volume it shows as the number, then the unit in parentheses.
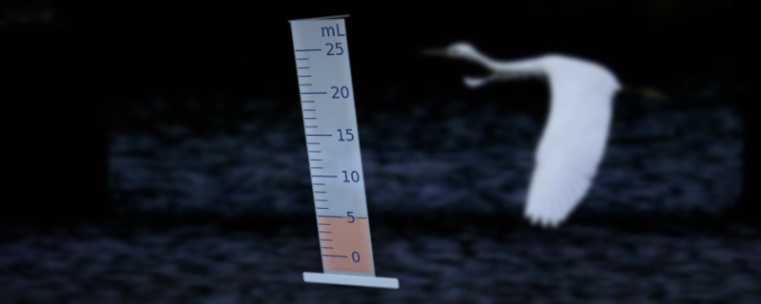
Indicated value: 5 (mL)
